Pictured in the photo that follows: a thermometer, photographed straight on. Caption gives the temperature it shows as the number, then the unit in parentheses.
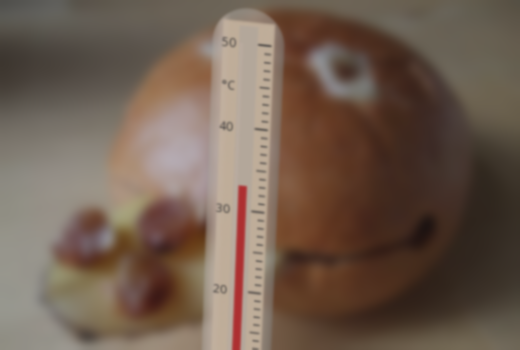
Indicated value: 33 (°C)
